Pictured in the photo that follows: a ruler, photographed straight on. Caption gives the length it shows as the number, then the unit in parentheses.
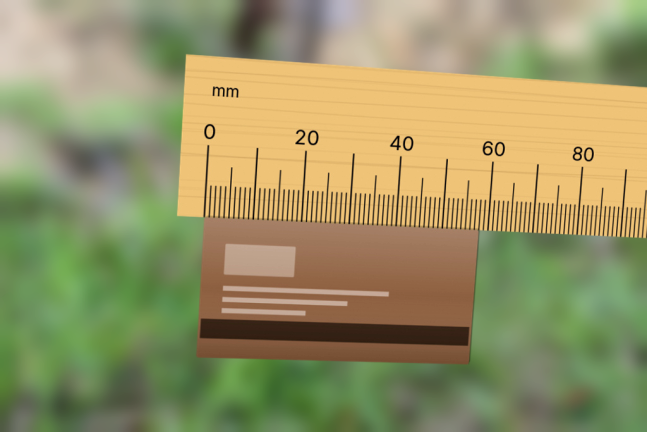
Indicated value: 58 (mm)
